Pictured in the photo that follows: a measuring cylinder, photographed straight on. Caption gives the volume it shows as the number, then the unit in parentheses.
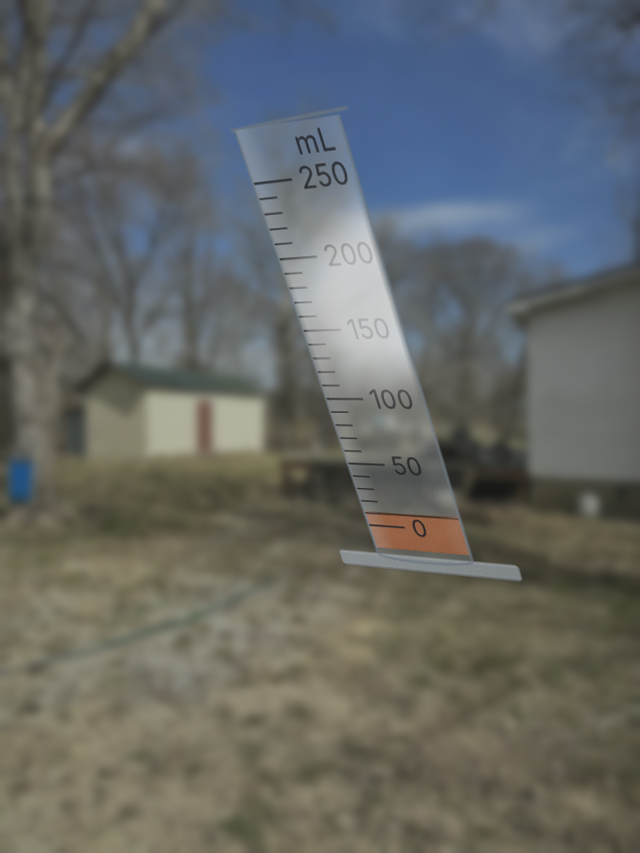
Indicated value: 10 (mL)
